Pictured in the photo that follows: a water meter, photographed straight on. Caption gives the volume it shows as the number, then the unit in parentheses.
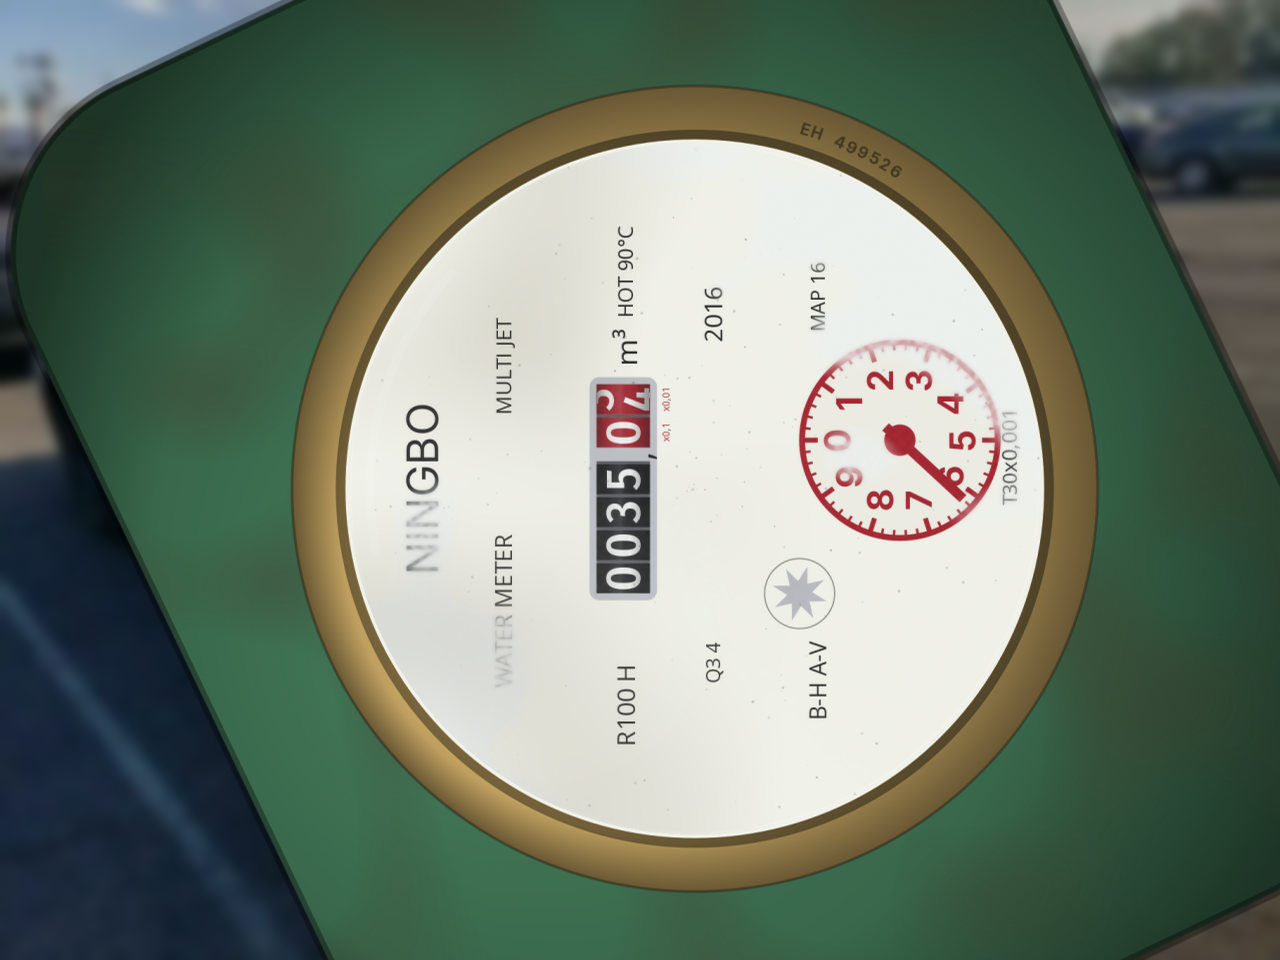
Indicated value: 35.036 (m³)
